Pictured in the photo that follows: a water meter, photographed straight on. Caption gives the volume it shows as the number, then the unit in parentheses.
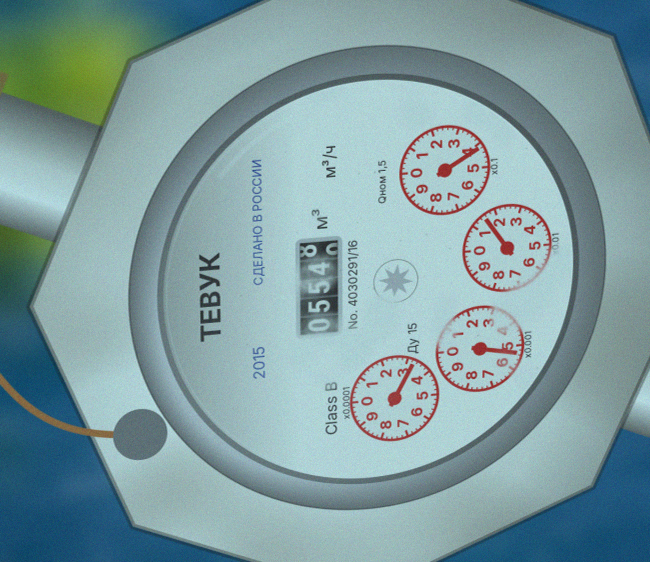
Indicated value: 5548.4153 (m³)
